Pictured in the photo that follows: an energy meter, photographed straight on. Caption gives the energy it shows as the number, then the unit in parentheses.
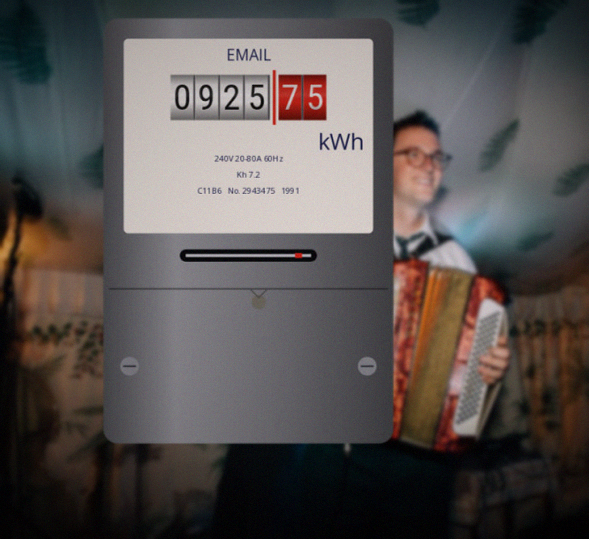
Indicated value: 925.75 (kWh)
